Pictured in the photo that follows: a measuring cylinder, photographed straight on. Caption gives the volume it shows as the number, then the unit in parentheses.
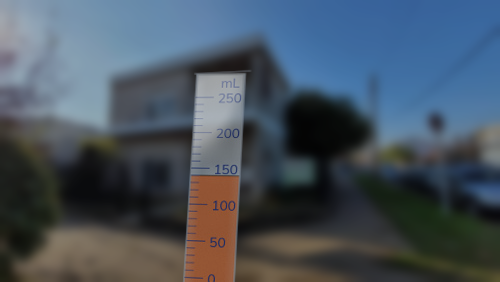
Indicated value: 140 (mL)
